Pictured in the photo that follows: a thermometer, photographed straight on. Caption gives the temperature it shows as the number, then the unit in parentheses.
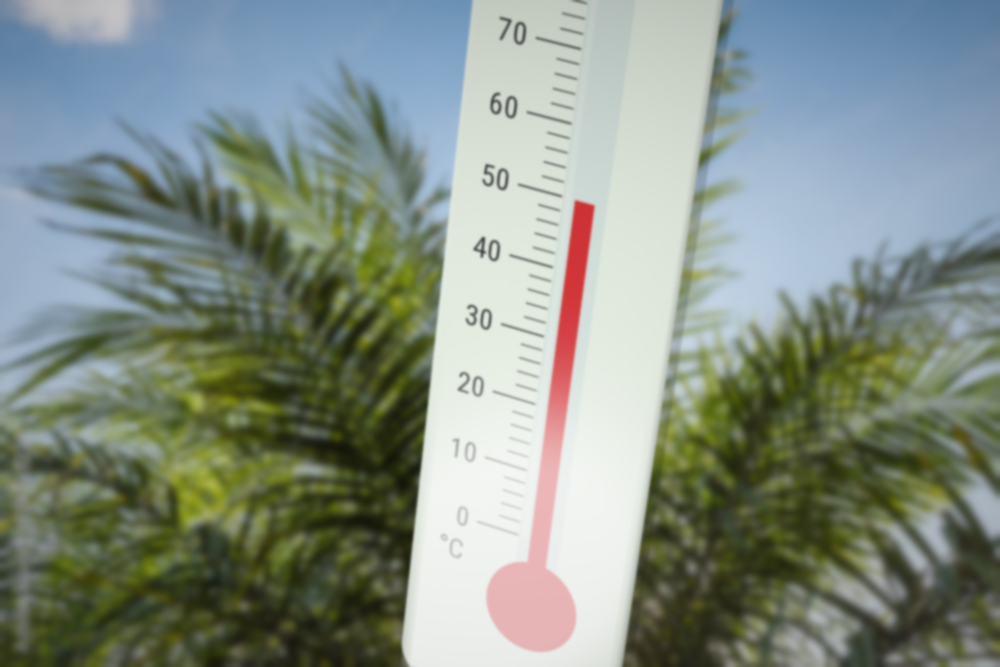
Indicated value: 50 (°C)
